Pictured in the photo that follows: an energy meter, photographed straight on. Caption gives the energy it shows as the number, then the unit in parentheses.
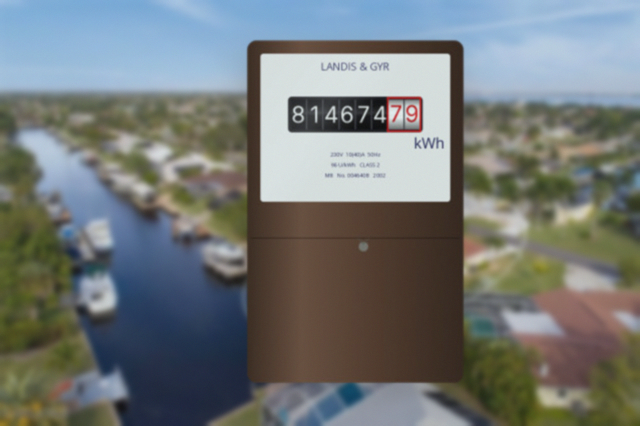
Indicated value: 814674.79 (kWh)
